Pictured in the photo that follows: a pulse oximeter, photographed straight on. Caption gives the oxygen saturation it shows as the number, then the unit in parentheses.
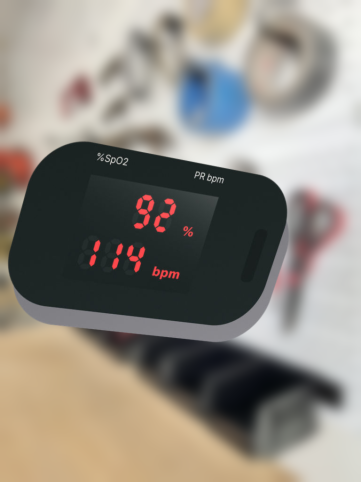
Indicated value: 92 (%)
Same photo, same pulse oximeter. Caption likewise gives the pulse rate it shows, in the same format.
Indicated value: 114 (bpm)
